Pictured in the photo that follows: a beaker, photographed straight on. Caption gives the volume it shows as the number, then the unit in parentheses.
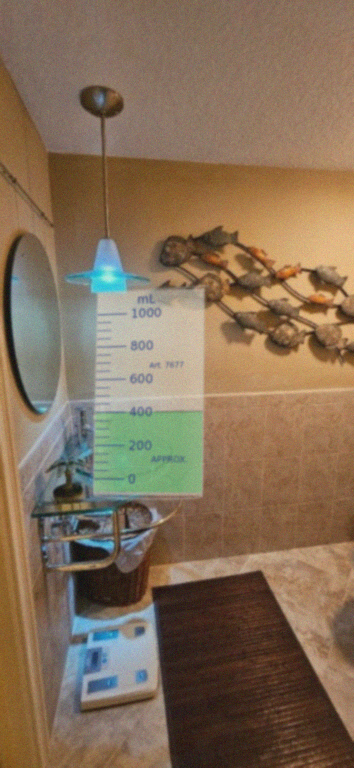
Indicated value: 400 (mL)
